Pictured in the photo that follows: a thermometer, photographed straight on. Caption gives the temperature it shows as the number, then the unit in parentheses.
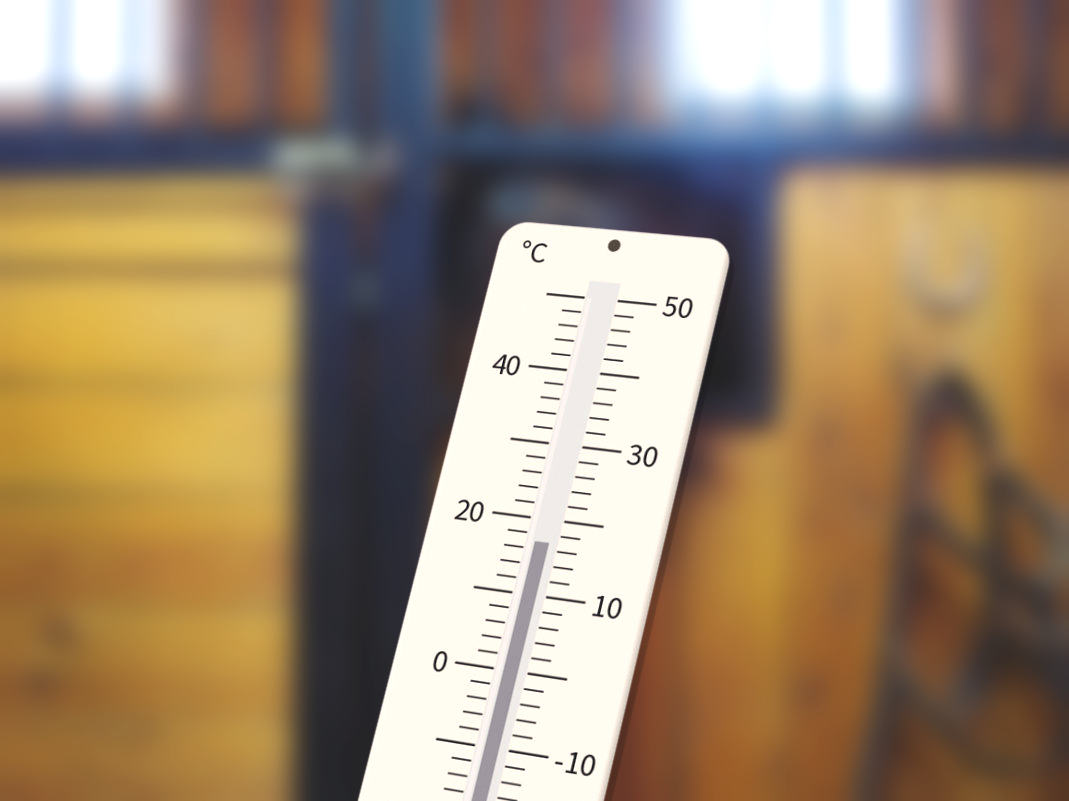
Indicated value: 17 (°C)
